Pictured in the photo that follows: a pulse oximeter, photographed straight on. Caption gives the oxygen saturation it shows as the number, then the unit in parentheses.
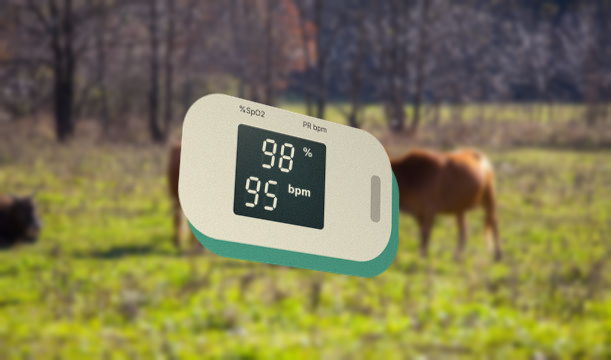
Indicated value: 98 (%)
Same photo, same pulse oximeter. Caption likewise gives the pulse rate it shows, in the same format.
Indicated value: 95 (bpm)
